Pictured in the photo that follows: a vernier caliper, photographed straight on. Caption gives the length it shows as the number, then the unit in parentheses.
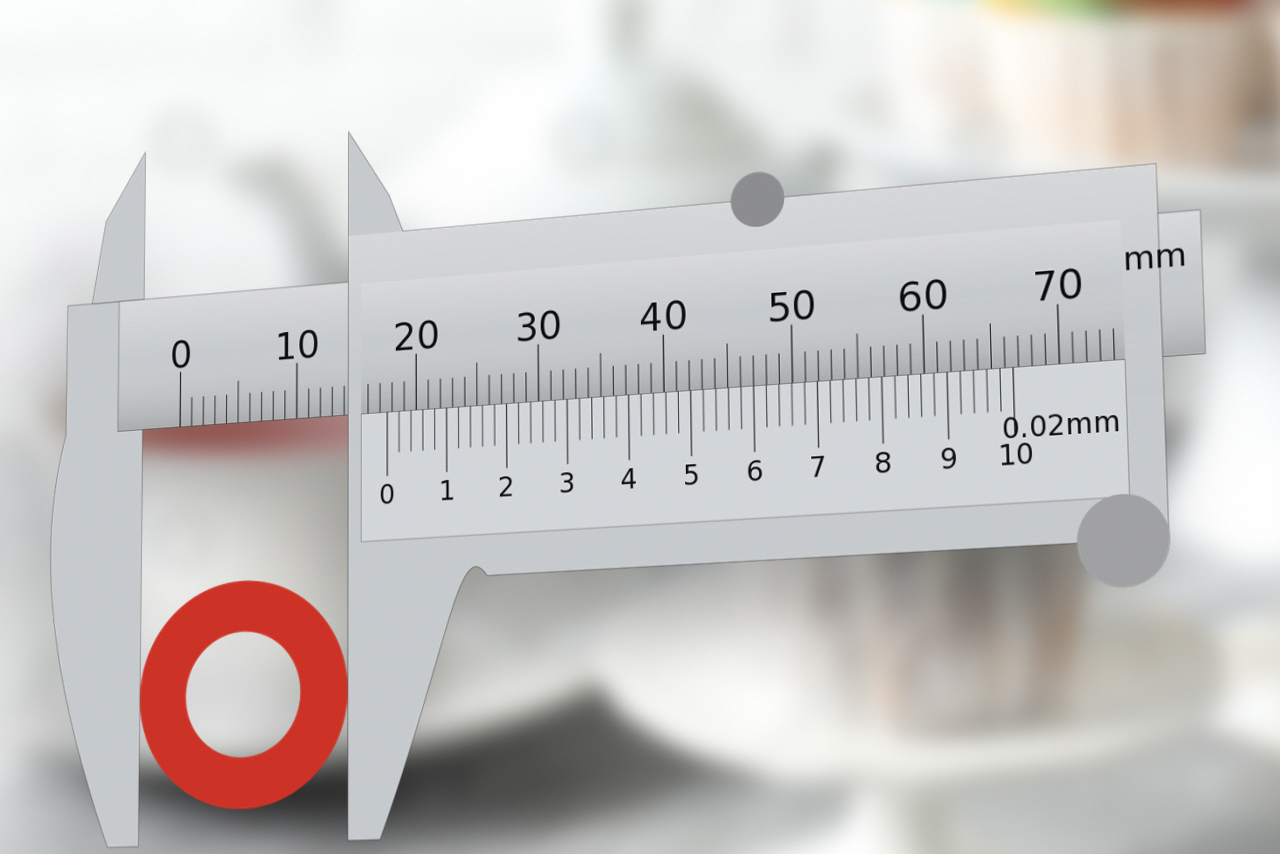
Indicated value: 17.6 (mm)
